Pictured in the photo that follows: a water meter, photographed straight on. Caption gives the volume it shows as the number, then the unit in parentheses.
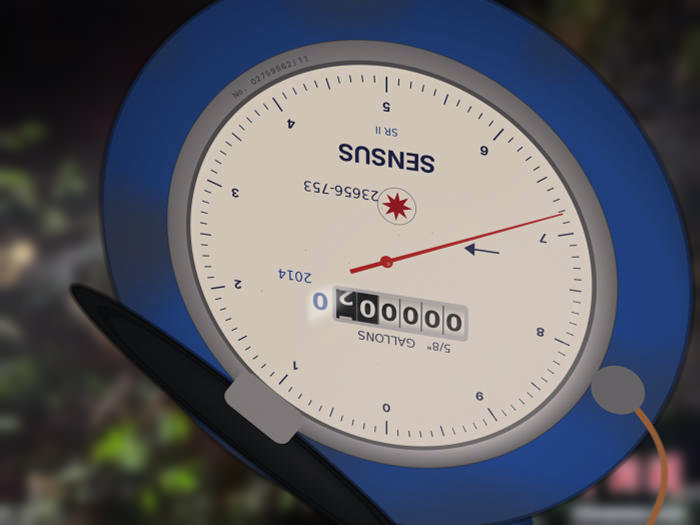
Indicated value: 16.8 (gal)
